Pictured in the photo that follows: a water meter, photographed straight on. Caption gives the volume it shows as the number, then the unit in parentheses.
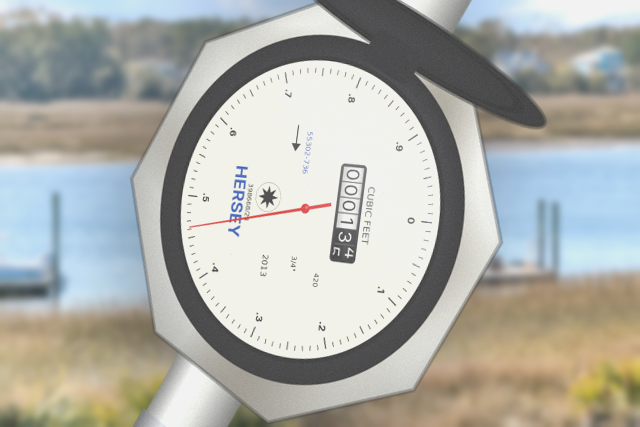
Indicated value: 134.46 (ft³)
